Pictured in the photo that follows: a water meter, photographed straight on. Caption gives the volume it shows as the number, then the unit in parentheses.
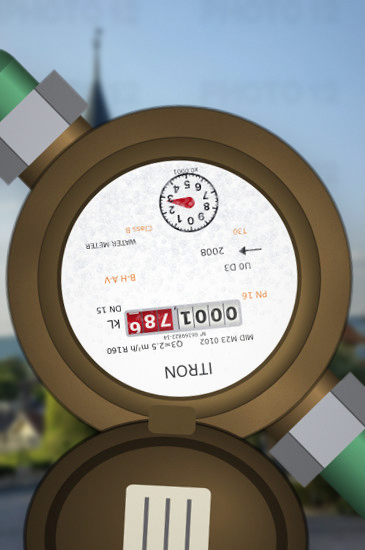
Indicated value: 1.7862 (kL)
